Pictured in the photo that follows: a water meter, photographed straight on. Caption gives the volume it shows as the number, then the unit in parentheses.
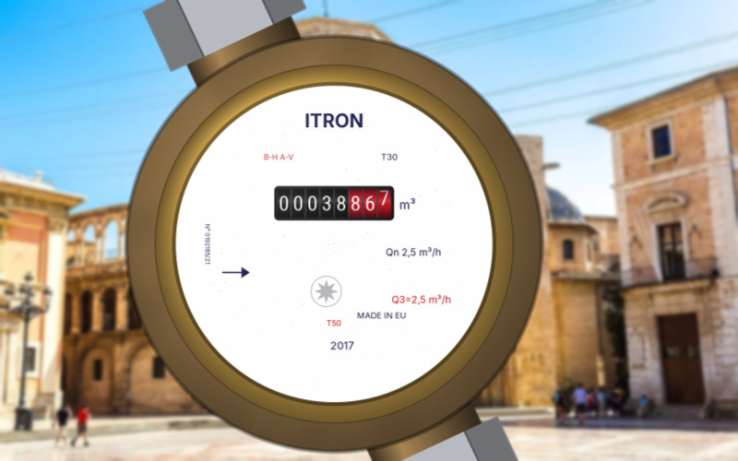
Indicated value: 38.867 (m³)
